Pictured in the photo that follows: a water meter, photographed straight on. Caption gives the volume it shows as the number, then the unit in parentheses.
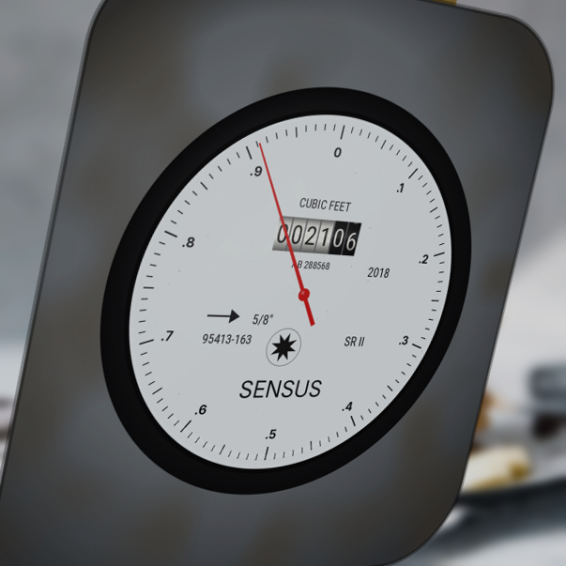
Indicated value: 2105.91 (ft³)
